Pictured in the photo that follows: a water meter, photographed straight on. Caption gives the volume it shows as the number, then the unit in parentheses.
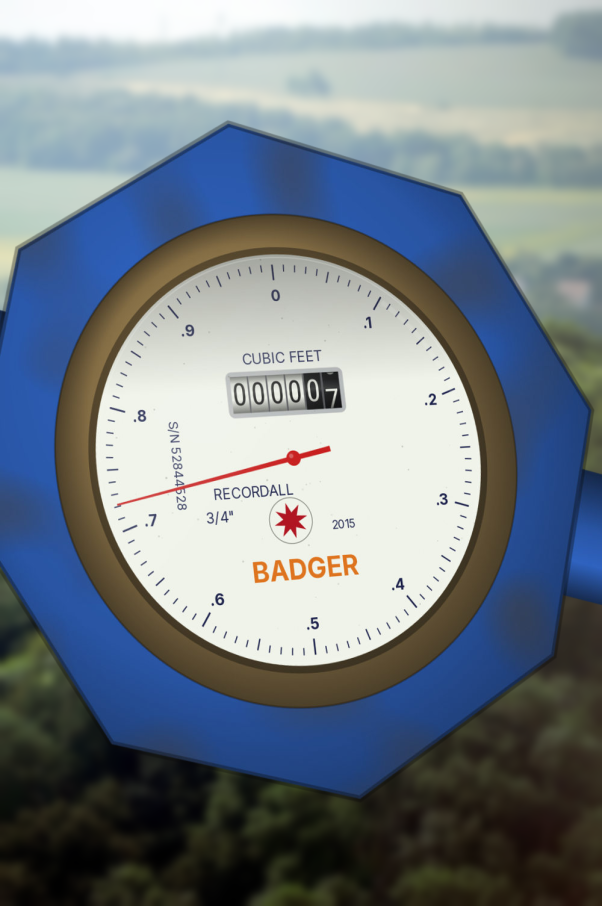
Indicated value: 6.72 (ft³)
